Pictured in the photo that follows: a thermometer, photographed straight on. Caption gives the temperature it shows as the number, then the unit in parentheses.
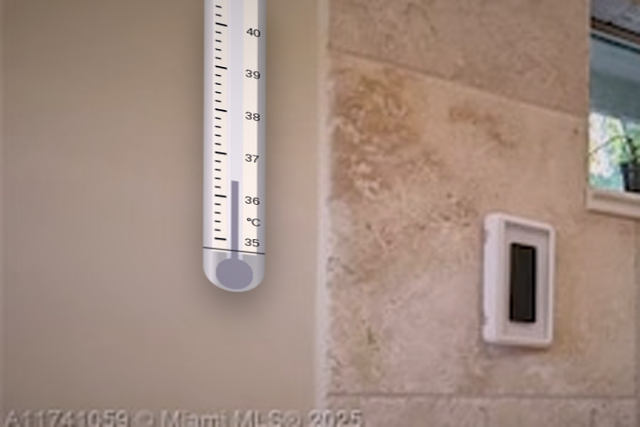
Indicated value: 36.4 (°C)
